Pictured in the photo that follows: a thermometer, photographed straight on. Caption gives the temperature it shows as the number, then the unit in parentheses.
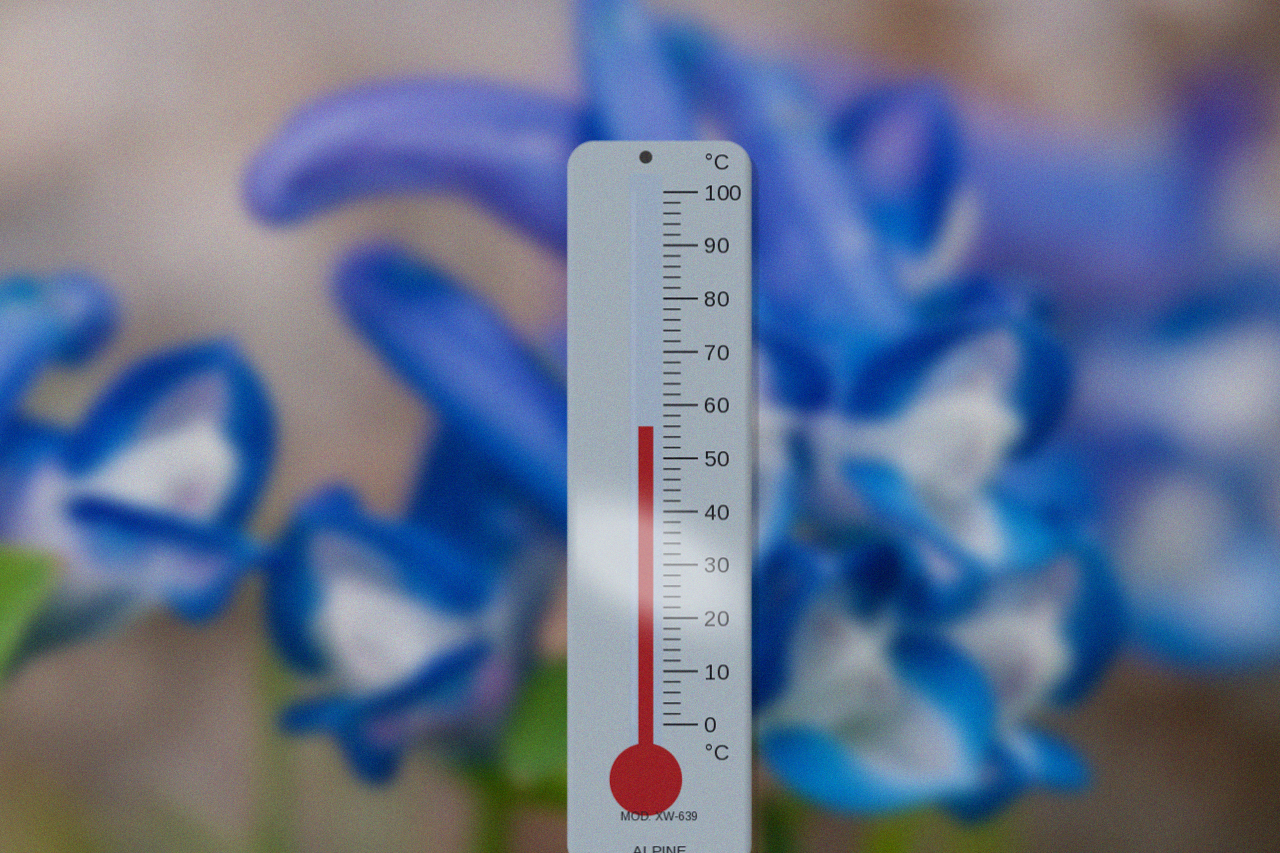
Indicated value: 56 (°C)
